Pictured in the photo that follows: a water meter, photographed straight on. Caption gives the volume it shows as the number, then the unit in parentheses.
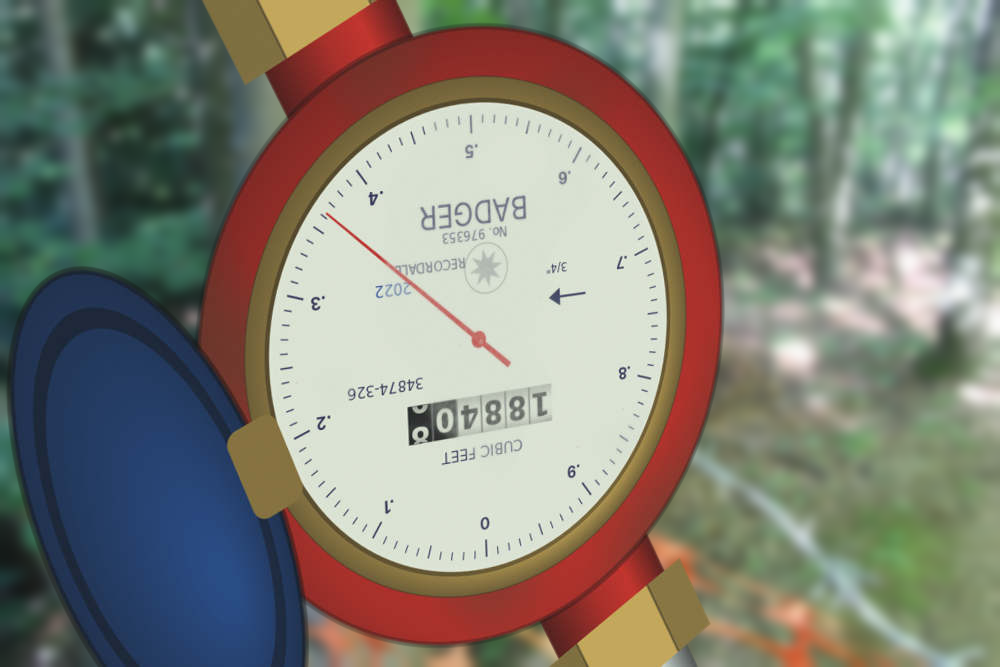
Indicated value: 188408.36 (ft³)
